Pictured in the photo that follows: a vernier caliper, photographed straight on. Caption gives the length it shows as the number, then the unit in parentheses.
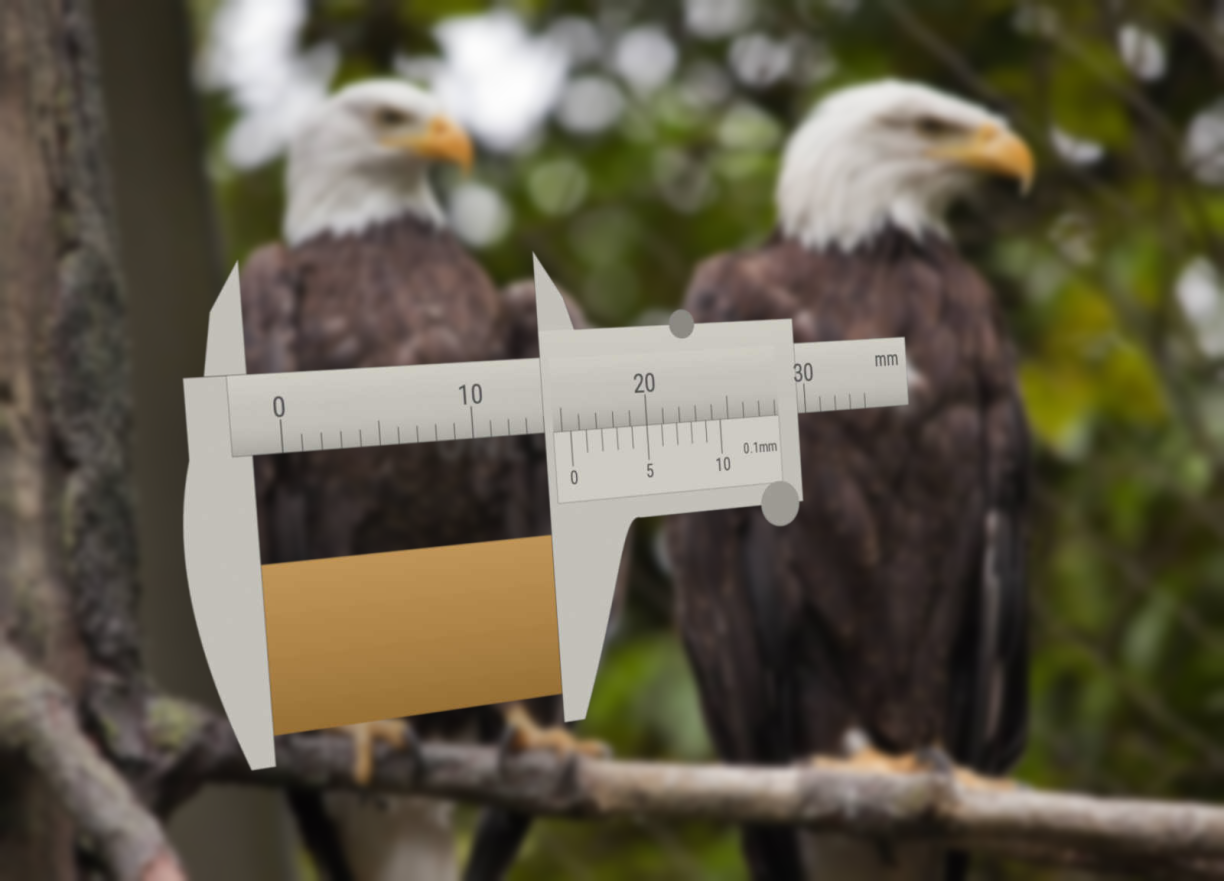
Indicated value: 15.5 (mm)
